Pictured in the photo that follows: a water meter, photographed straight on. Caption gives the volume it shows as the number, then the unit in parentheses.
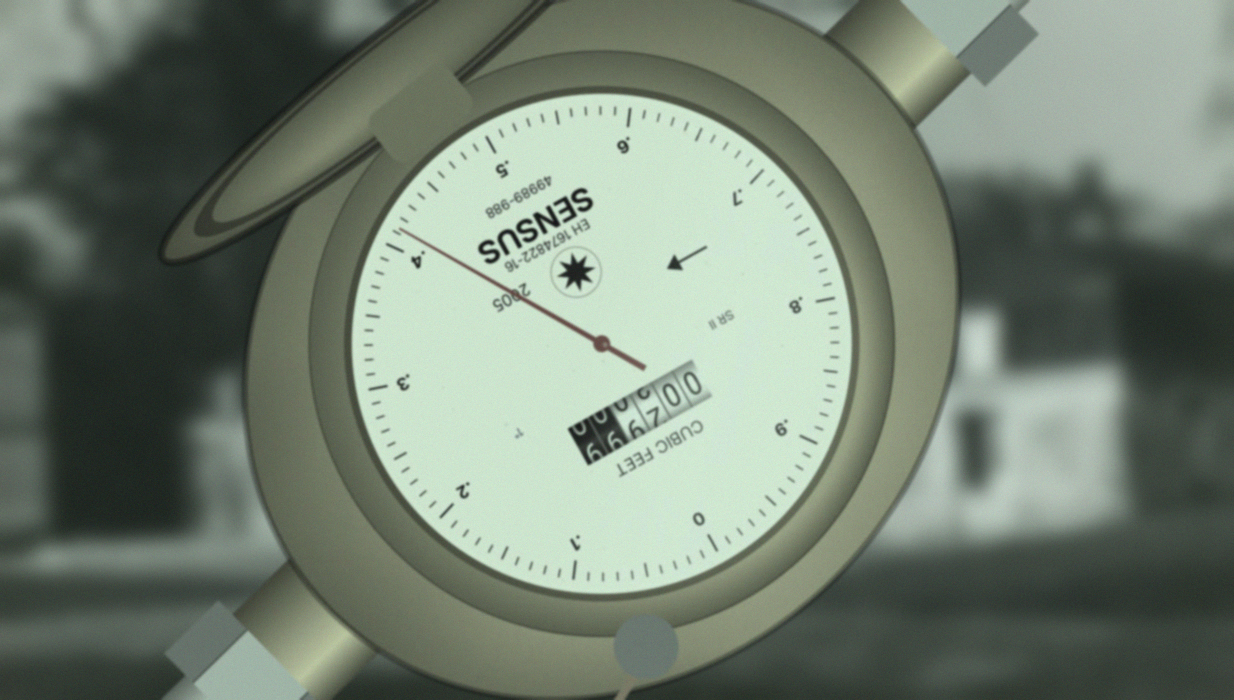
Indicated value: 2999.41 (ft³)
